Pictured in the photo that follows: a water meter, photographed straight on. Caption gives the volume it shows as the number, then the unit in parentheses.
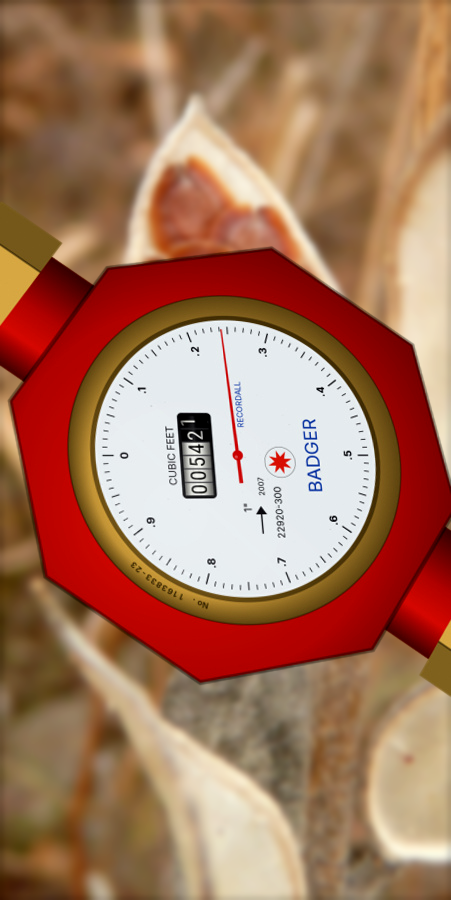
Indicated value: 5421.24 (ft³)
